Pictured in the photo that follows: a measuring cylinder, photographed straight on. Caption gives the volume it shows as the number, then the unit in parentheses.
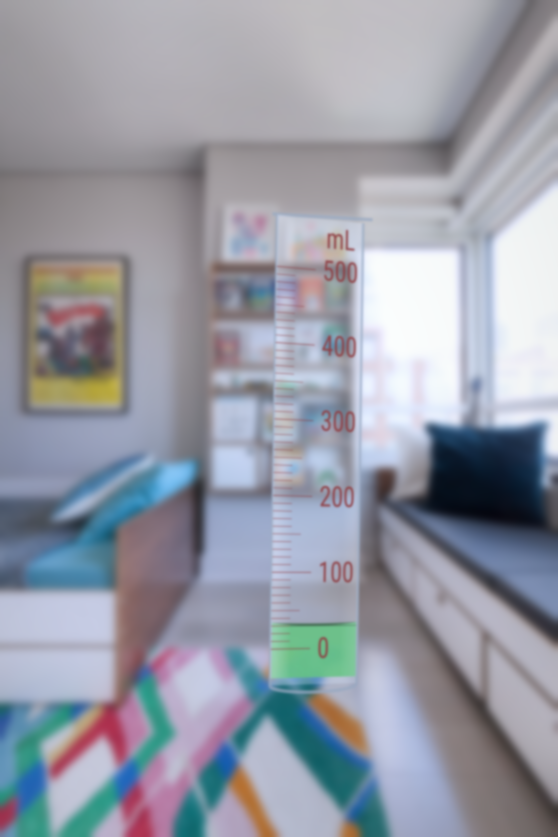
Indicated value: 30 (mL)
